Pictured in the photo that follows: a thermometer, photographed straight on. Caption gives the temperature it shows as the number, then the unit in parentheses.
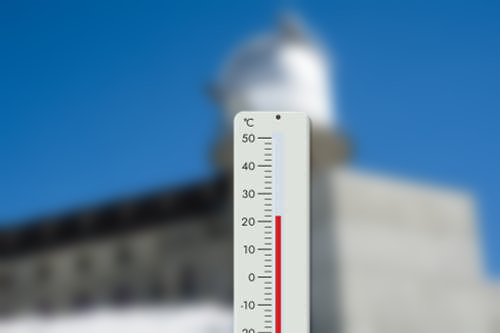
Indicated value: 22 (°C)
